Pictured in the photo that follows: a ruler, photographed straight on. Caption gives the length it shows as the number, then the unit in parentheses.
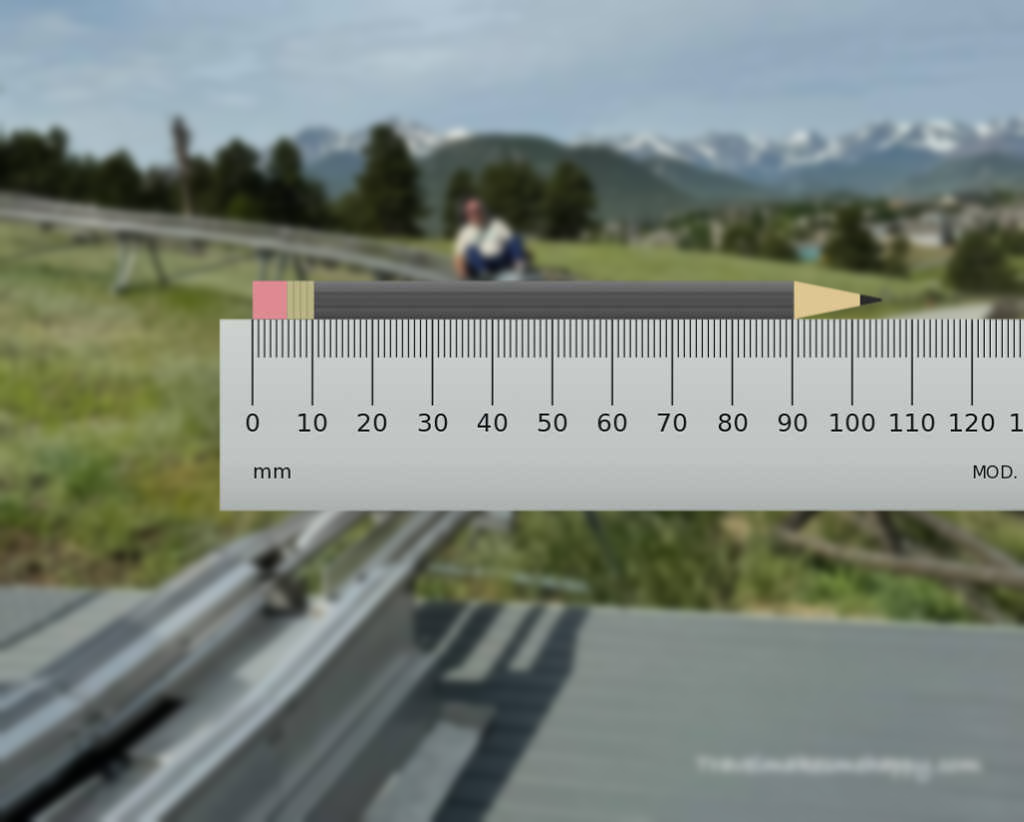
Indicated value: 105 (mm)
